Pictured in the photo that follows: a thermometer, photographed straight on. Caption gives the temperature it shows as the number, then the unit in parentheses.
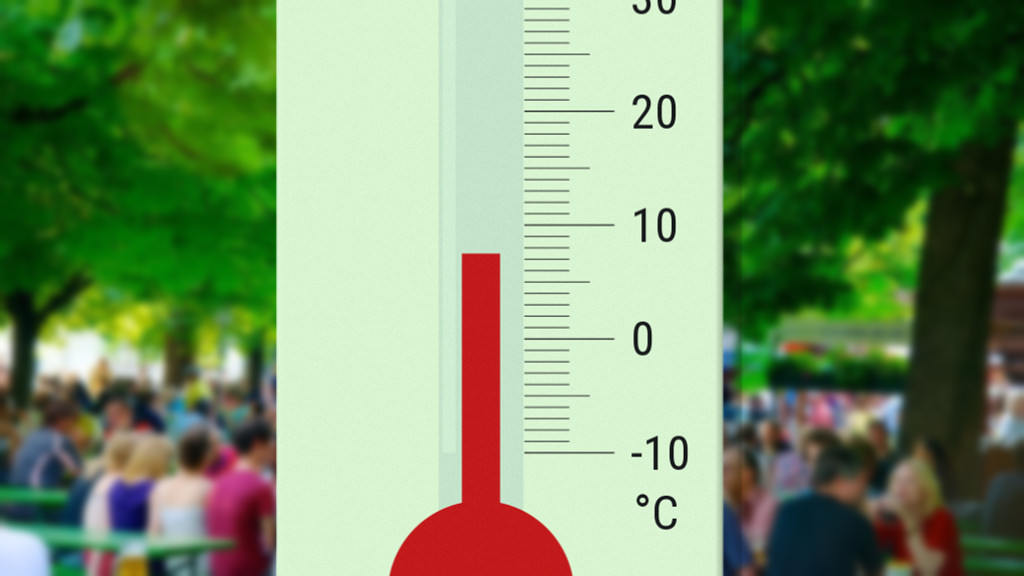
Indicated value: 7.5 (°C)
